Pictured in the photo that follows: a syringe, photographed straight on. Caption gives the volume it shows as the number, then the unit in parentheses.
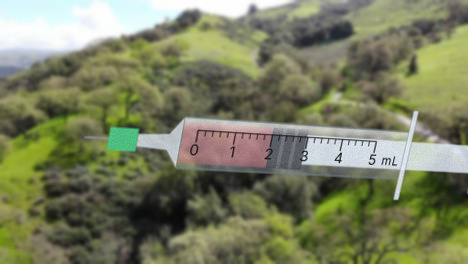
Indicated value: 2 (mL)
